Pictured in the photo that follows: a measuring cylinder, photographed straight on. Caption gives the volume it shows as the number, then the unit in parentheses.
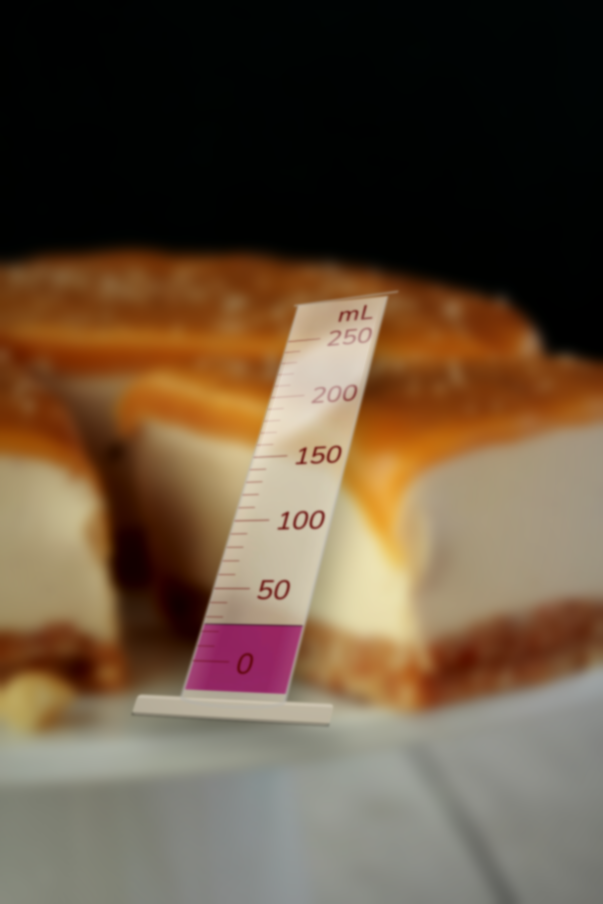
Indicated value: 25 (mL)
